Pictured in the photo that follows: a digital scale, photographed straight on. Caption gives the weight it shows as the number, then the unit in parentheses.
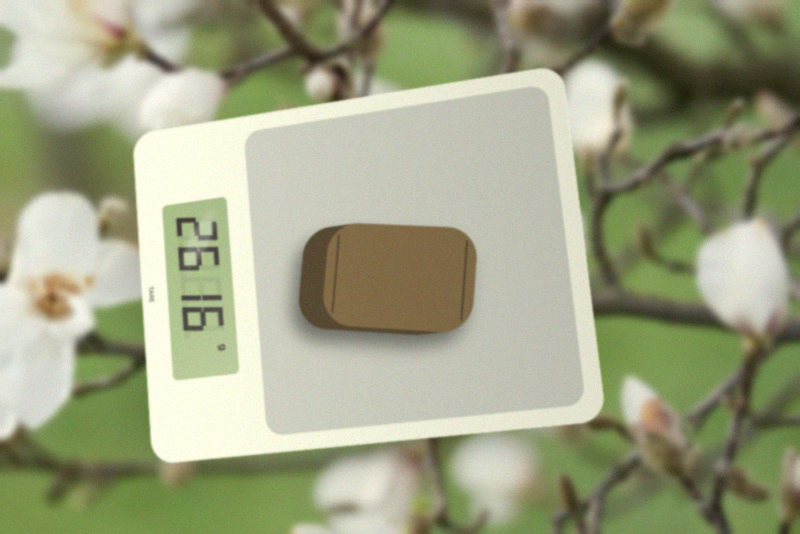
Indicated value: 2616 (g)
